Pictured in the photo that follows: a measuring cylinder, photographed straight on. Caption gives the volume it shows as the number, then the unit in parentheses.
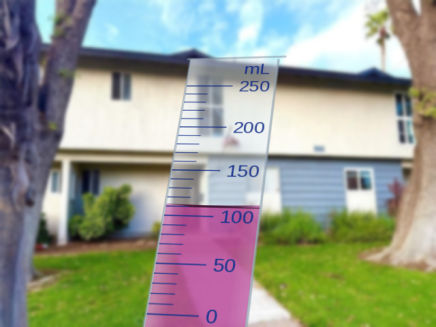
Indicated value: 110 (mL)
